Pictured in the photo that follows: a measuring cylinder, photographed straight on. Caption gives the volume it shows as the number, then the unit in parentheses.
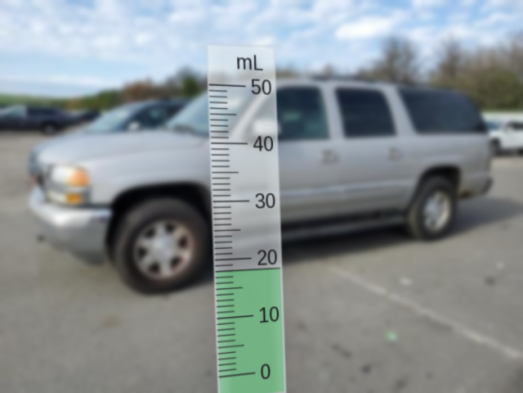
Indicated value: 18 (mL)
